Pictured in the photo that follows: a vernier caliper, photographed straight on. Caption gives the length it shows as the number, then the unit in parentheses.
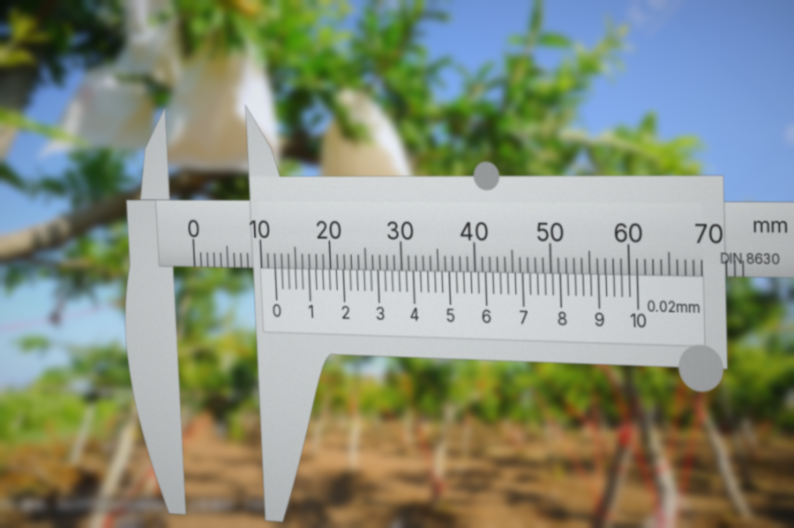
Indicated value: 12.0 (mm)
